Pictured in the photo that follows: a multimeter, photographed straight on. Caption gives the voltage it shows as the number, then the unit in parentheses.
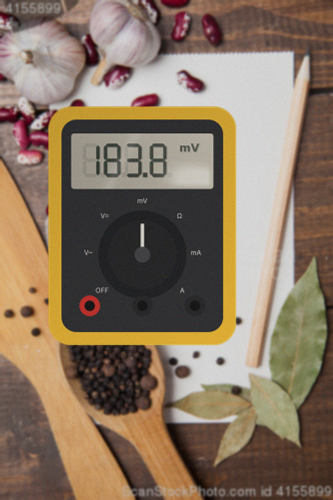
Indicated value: 183.8 (mV)
